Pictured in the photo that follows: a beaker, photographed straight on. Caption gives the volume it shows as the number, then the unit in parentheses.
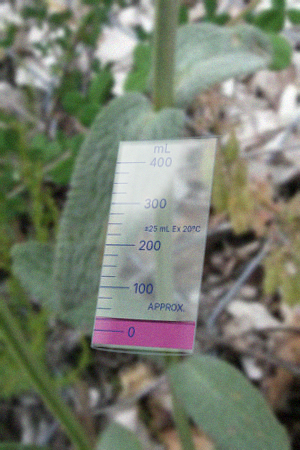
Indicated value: 25 (mL)
